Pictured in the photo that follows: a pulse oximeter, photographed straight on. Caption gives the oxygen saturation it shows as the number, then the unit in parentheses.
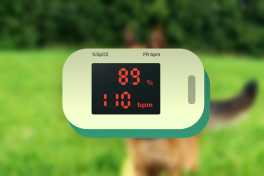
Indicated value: 89 (%)
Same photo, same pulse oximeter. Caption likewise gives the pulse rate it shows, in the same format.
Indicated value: 110 (bpm)
